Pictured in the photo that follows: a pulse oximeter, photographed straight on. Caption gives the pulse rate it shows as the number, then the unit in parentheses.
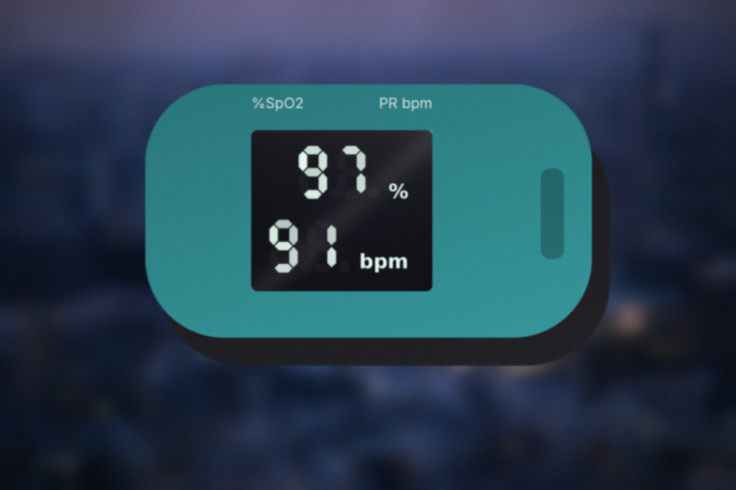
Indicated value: 91 (bpm)
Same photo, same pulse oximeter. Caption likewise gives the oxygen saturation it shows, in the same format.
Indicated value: 97 (%)
